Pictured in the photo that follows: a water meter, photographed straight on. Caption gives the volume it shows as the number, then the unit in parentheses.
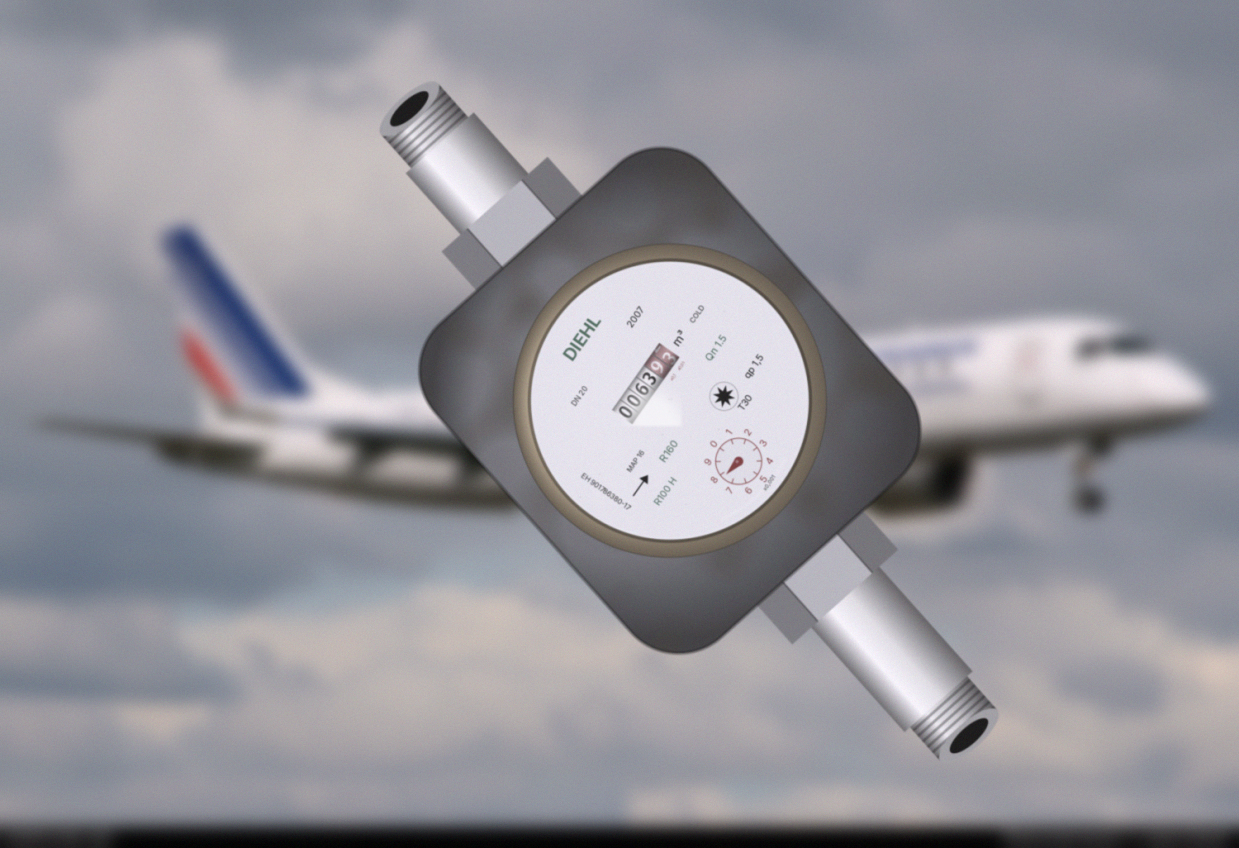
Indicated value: 63.927 (m³)
